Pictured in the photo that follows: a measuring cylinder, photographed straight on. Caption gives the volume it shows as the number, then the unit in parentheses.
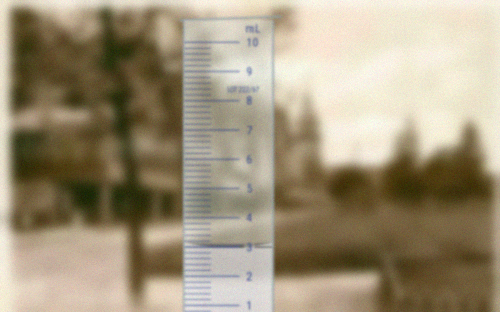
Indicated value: 3 (mL)
